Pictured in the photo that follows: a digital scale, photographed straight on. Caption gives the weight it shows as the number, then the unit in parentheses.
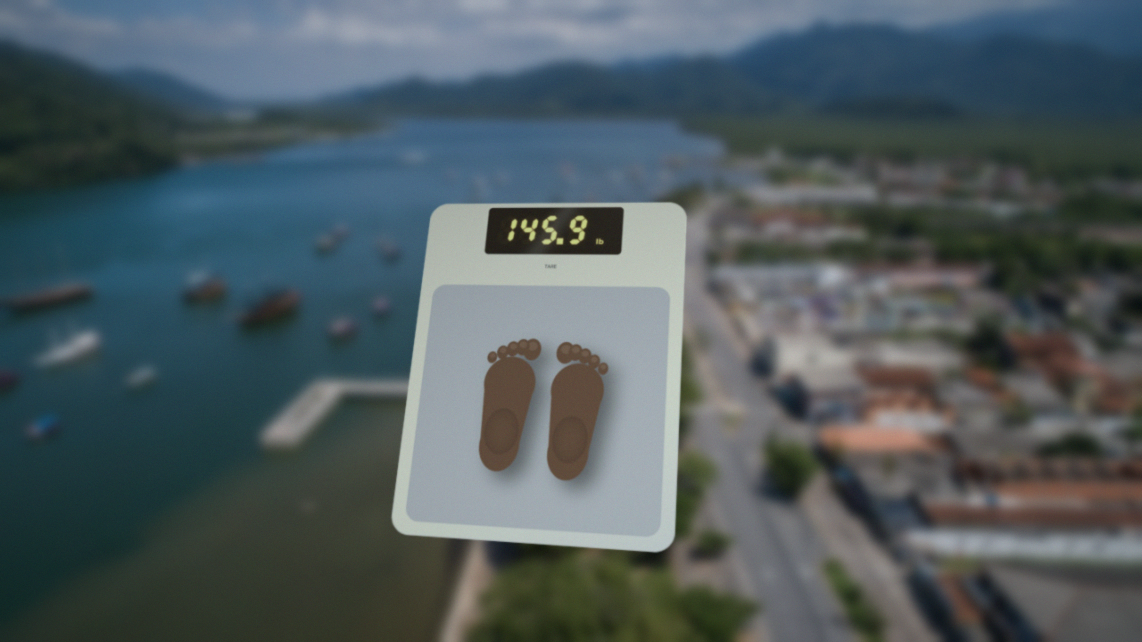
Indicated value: 145.9 (lb)
